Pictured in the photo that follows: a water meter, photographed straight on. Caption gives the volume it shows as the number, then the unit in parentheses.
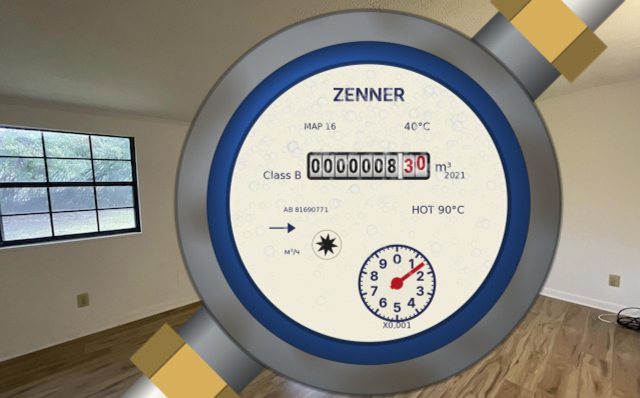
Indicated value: 8.301 (m³)
